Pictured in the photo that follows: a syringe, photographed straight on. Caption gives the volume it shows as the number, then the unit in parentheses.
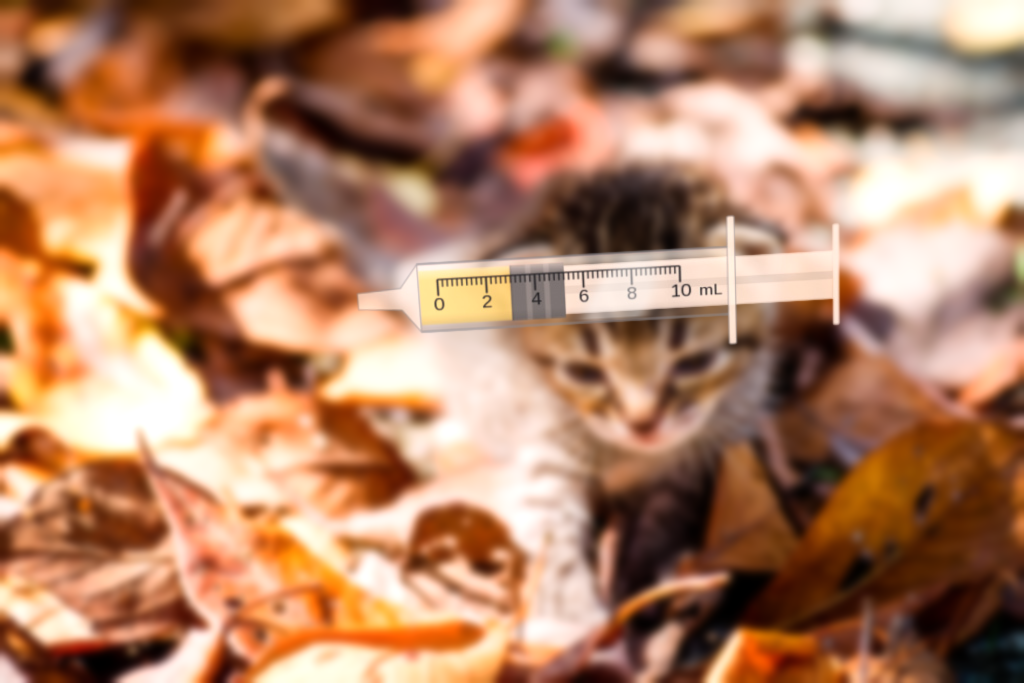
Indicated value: 3 (mL)
